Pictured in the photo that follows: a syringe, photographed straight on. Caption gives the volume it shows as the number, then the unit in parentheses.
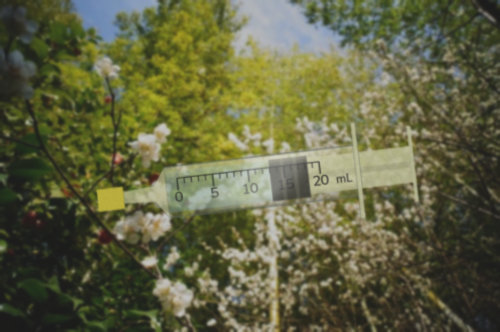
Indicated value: 13 (mL)
